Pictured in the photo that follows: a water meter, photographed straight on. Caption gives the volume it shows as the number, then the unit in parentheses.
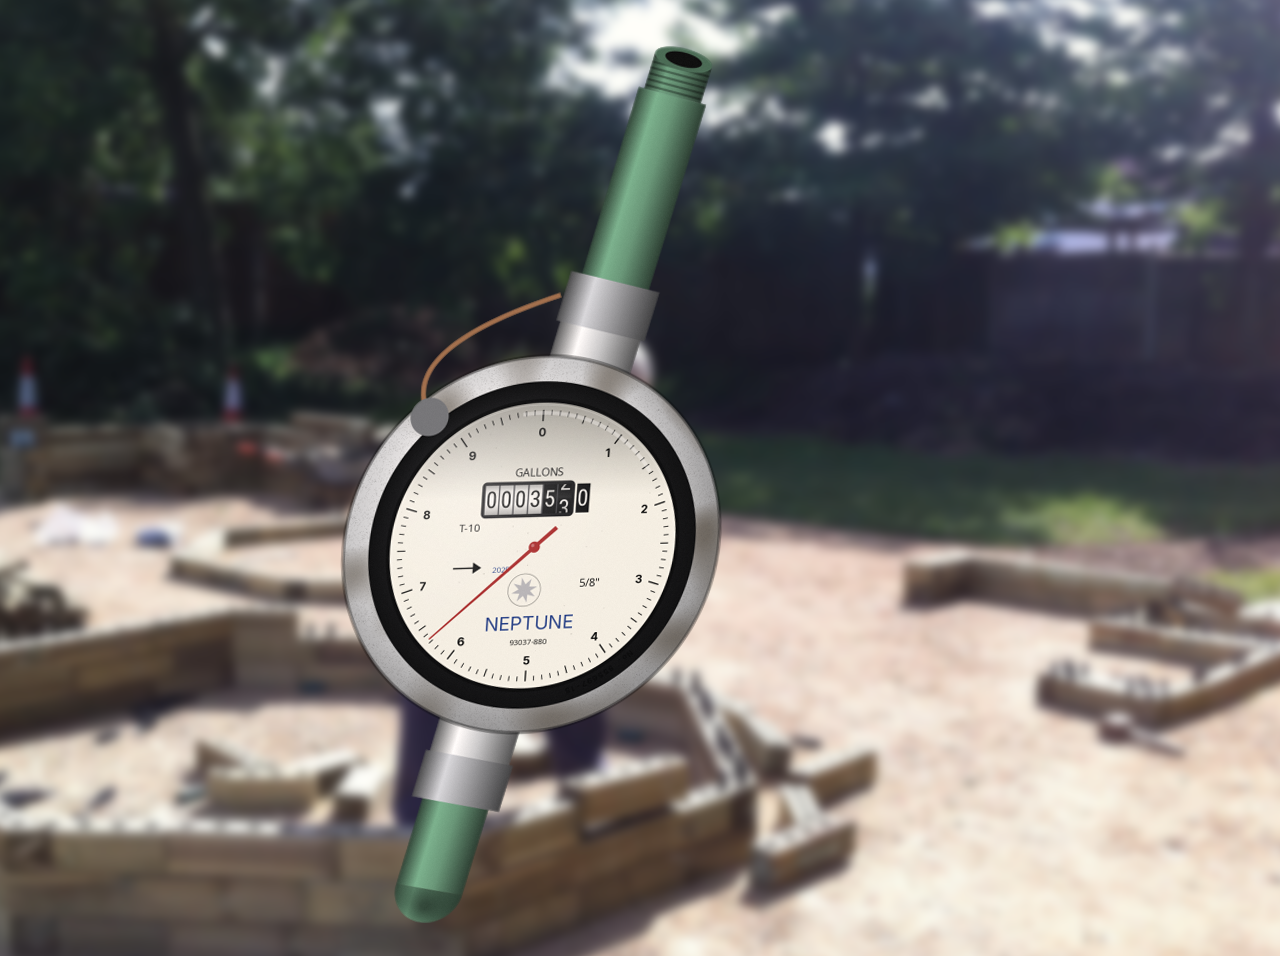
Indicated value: 3526.3 (gal)
